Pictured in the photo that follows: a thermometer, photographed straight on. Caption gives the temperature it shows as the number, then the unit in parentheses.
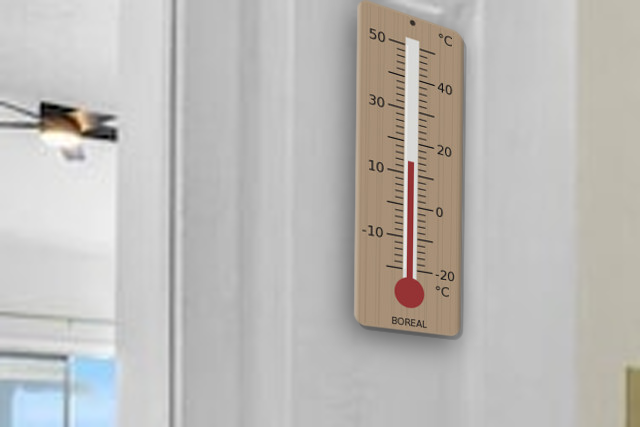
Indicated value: 14 (°C)
